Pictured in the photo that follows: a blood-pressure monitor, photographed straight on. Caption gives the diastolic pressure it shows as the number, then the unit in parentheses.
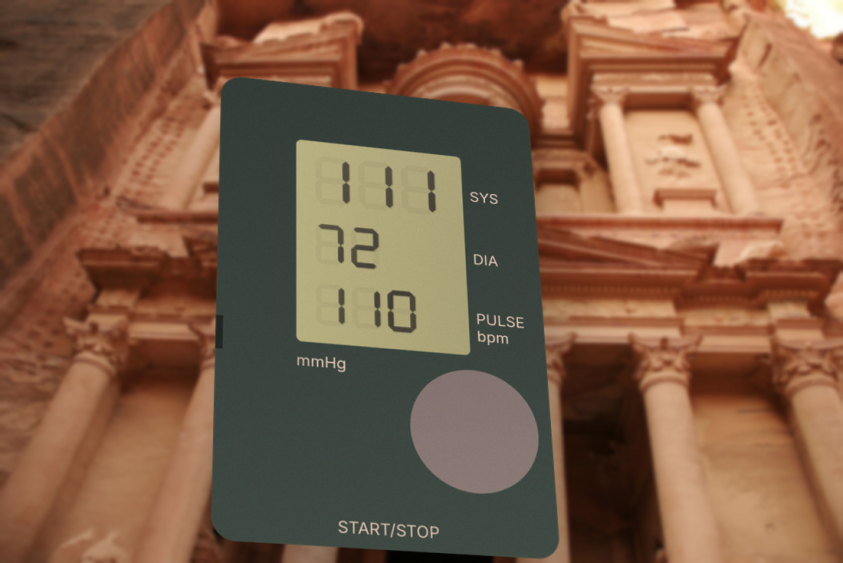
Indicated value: 72 (mmHg)
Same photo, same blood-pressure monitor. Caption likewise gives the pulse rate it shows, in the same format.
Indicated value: 110 (bpm)
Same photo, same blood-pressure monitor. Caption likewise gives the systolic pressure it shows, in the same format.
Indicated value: 111 (mmHg)
